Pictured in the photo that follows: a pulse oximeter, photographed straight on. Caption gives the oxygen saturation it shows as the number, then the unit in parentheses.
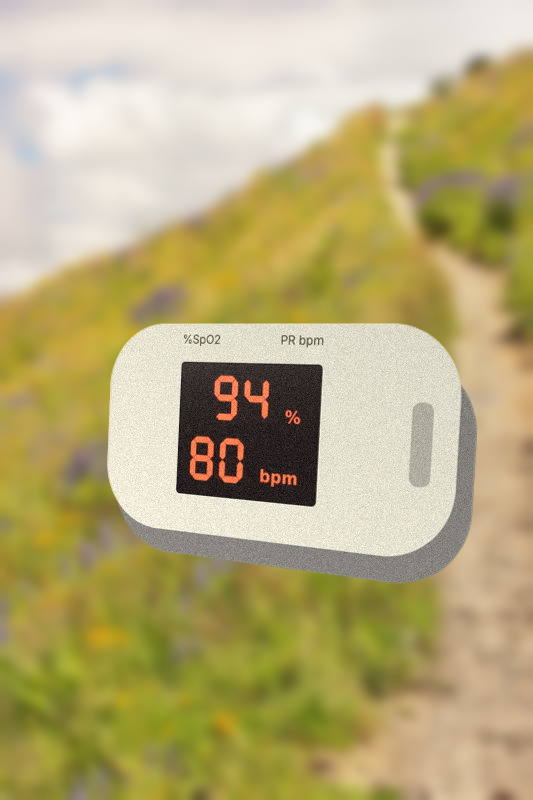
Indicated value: 94 (%)
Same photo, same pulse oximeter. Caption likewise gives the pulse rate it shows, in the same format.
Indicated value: 80 (bpm)
